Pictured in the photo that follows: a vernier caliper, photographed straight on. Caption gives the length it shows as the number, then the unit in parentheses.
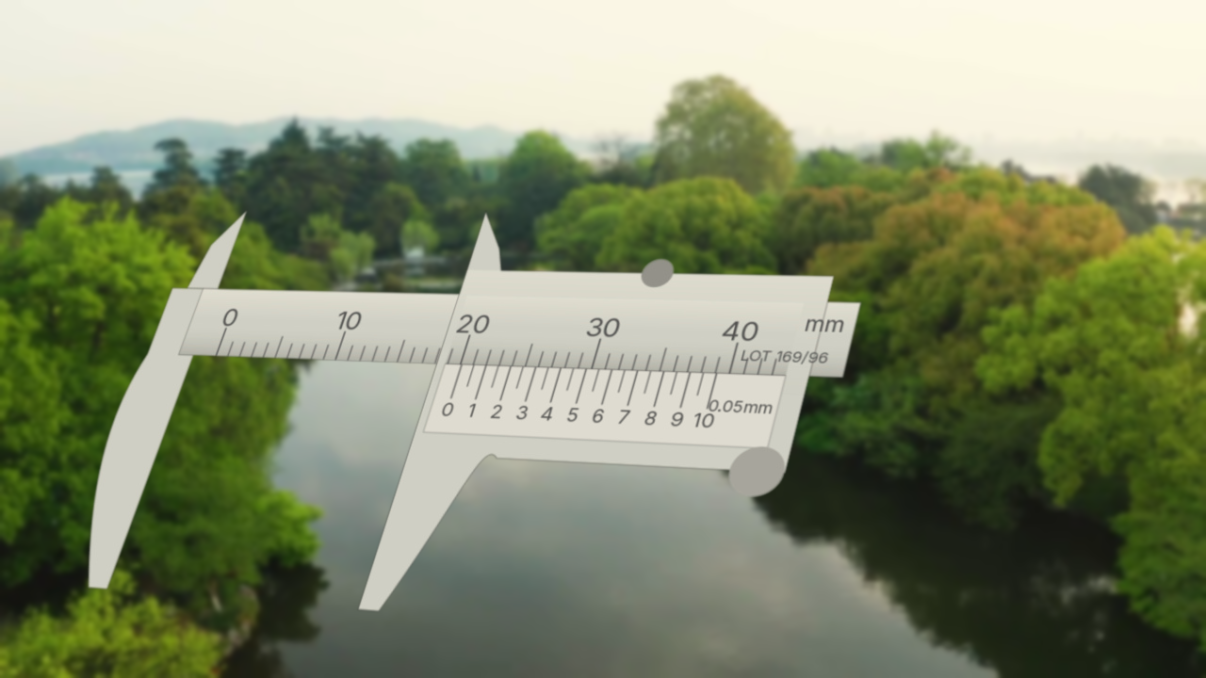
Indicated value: 20.1 (mm)
